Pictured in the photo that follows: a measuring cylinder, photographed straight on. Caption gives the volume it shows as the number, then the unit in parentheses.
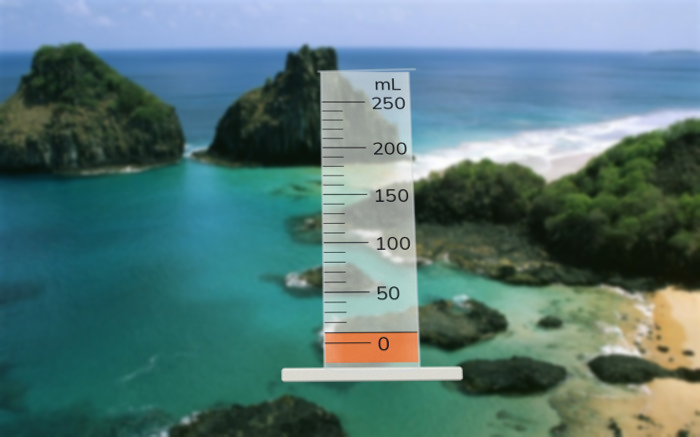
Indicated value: 10 (mL)
